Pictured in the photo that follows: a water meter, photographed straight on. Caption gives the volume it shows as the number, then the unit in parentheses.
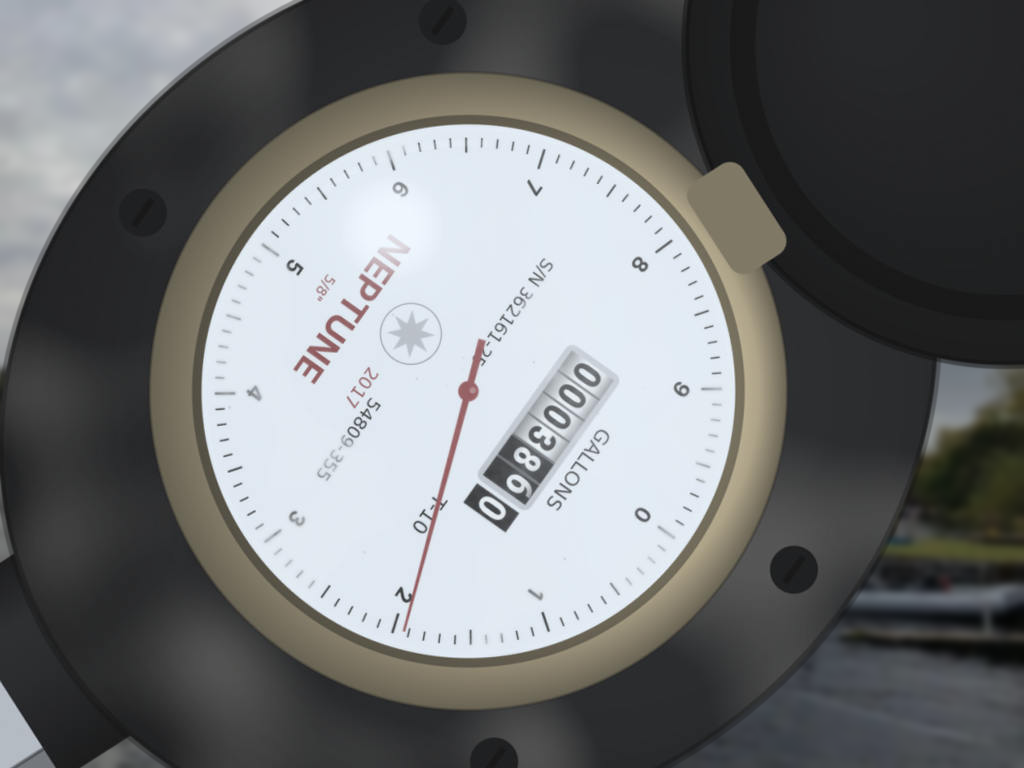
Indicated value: 3861.9 (gal)
